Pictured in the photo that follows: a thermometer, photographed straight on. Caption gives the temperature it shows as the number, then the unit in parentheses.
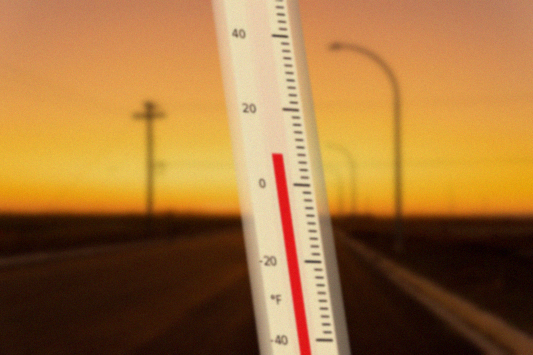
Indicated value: 8 (°F)
